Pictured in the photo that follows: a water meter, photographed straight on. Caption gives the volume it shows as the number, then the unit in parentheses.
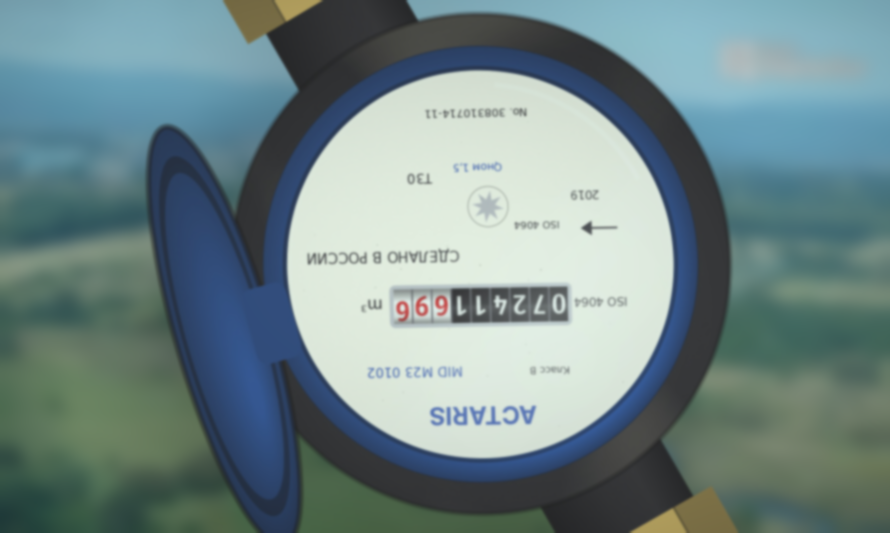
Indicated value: 72411.696 (m³)
